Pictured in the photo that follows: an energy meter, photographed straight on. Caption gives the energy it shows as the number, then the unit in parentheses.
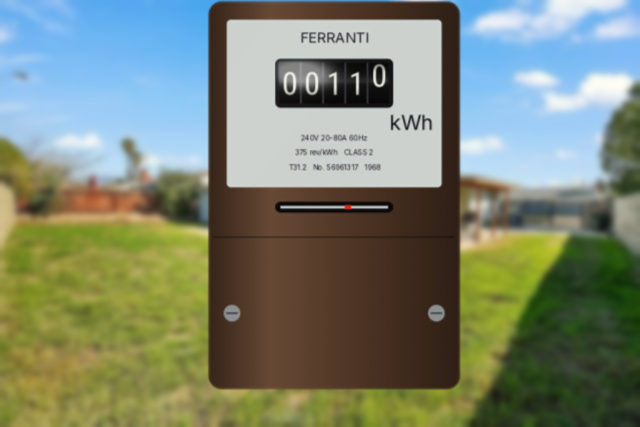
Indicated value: 110 (kWh)
